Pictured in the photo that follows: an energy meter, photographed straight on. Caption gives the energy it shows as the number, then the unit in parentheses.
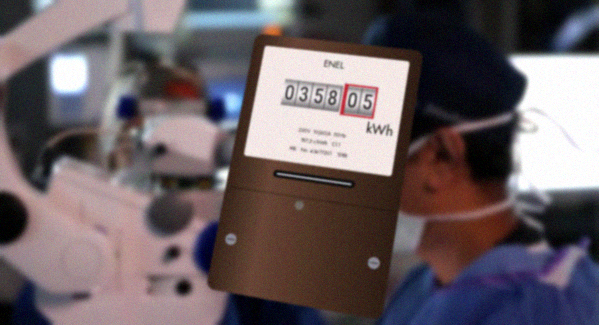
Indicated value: 358.05 (kWh)
